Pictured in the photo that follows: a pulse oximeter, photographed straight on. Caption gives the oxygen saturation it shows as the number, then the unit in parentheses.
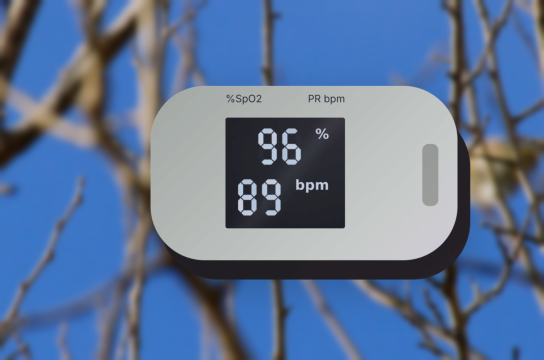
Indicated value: 96 (%)
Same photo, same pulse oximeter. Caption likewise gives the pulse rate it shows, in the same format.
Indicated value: 89 (bpm)
